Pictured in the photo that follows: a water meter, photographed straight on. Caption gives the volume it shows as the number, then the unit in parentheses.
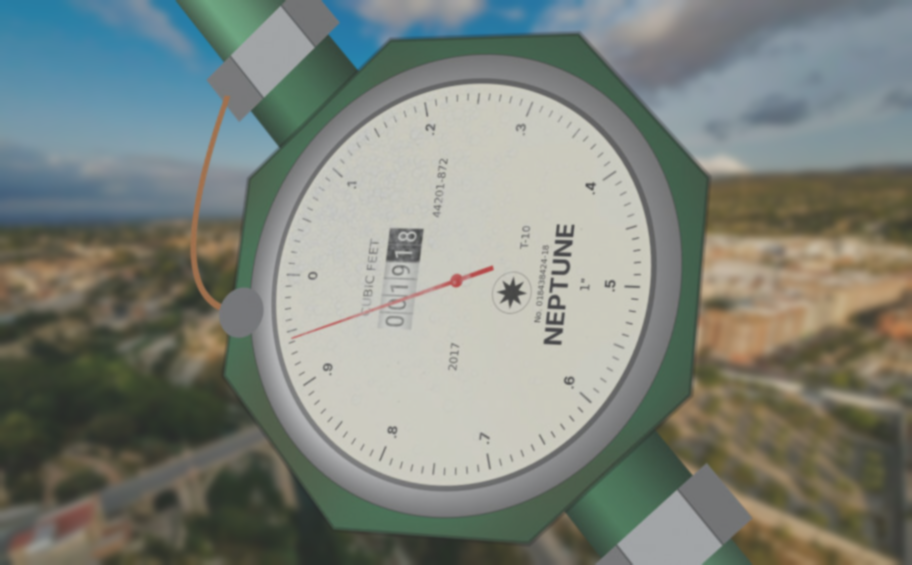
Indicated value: 1917.94 (ft³)
